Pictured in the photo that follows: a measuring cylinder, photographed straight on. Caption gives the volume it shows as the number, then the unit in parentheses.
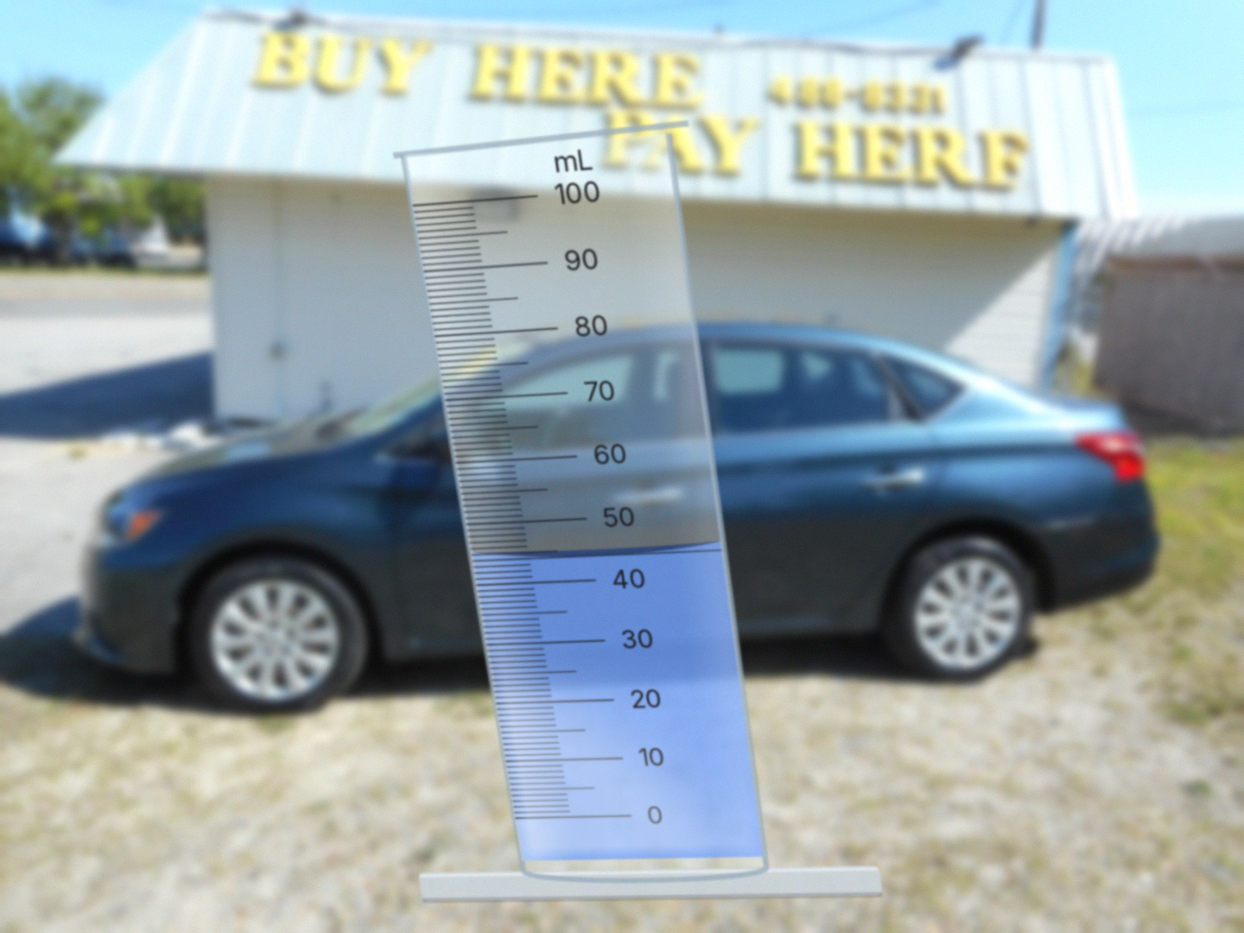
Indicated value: 44 (mL)
